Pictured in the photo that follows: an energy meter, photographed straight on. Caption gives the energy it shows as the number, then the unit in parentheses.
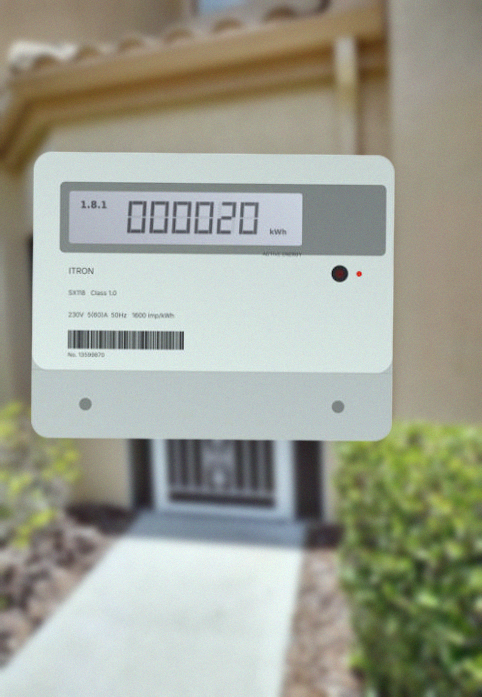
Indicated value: 20 (kWh)
